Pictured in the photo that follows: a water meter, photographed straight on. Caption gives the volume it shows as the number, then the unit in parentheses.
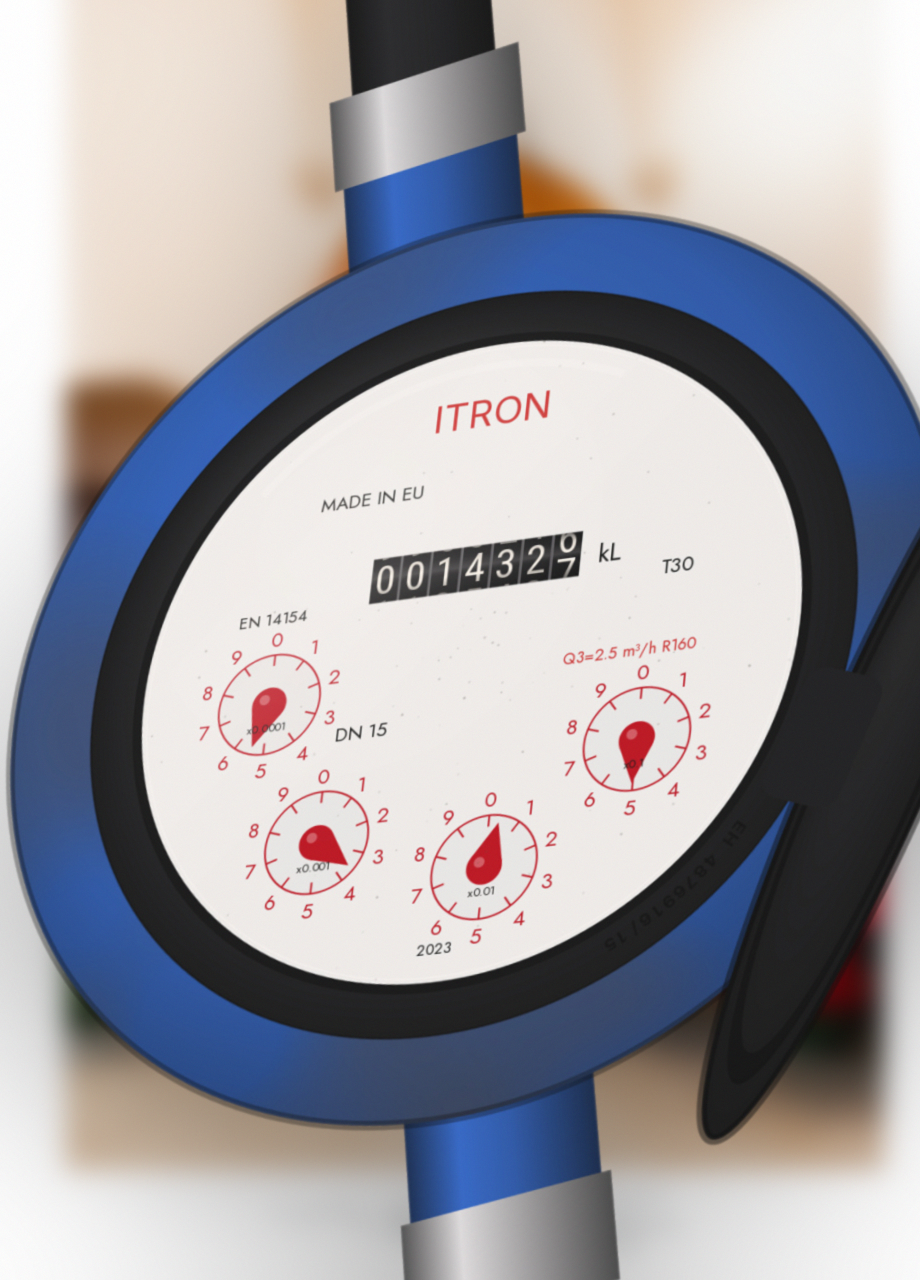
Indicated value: 14326.5035 (kL)
